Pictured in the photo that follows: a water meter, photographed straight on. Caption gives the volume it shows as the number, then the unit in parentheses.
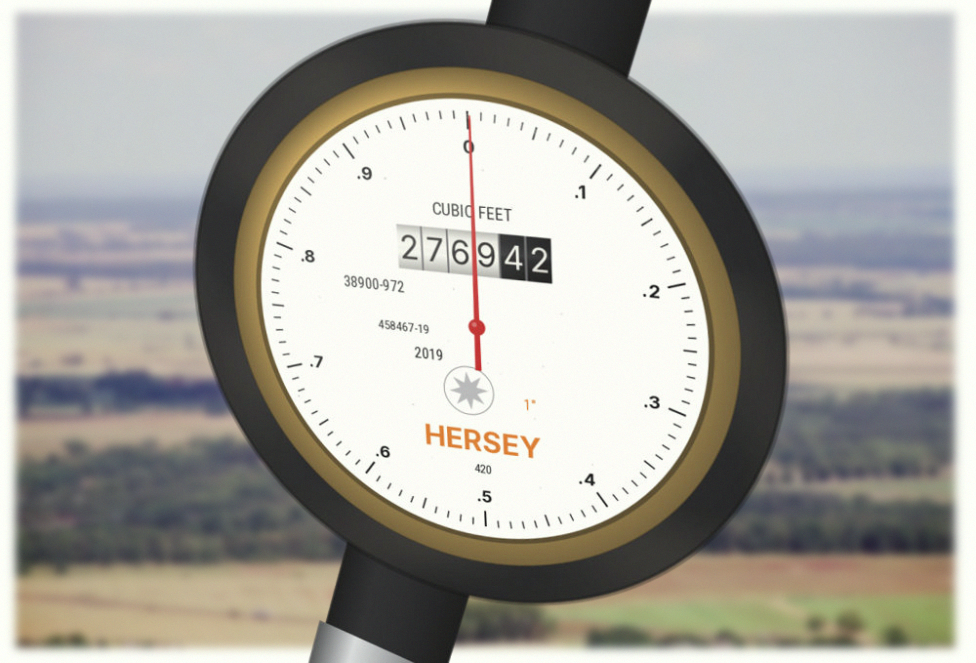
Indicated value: 276942.00 (ft³)
